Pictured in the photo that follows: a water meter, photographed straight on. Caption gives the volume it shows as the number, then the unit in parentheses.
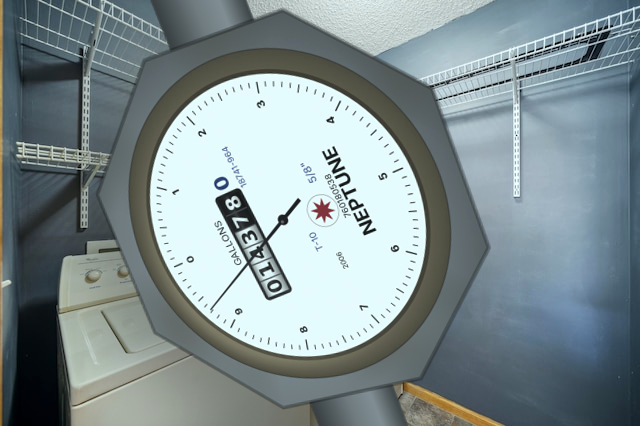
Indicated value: 143779.3 (gal)
